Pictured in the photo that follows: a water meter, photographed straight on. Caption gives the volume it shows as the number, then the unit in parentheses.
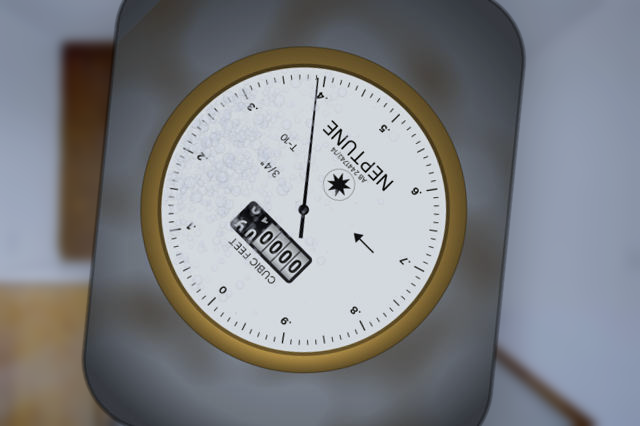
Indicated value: 9.39 (ft³)
